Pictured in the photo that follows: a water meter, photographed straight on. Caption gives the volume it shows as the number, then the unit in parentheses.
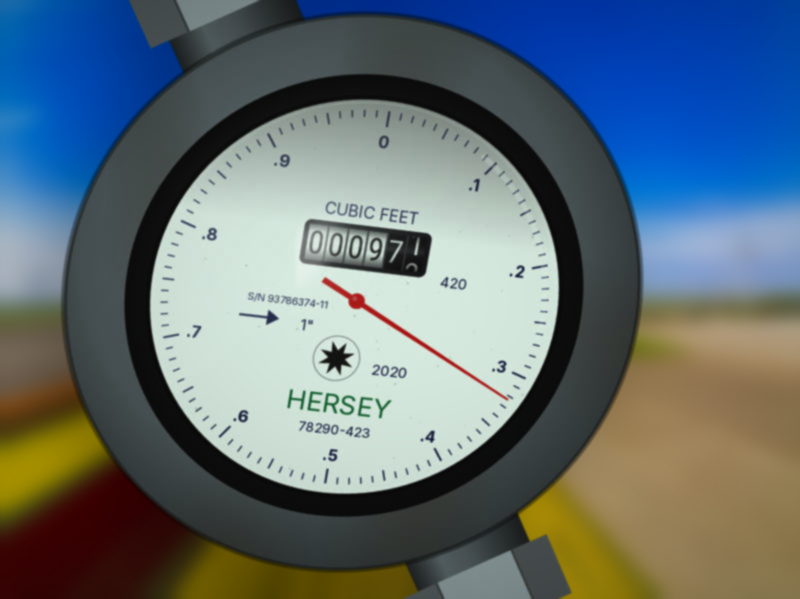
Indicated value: 971.32 (ft³)
